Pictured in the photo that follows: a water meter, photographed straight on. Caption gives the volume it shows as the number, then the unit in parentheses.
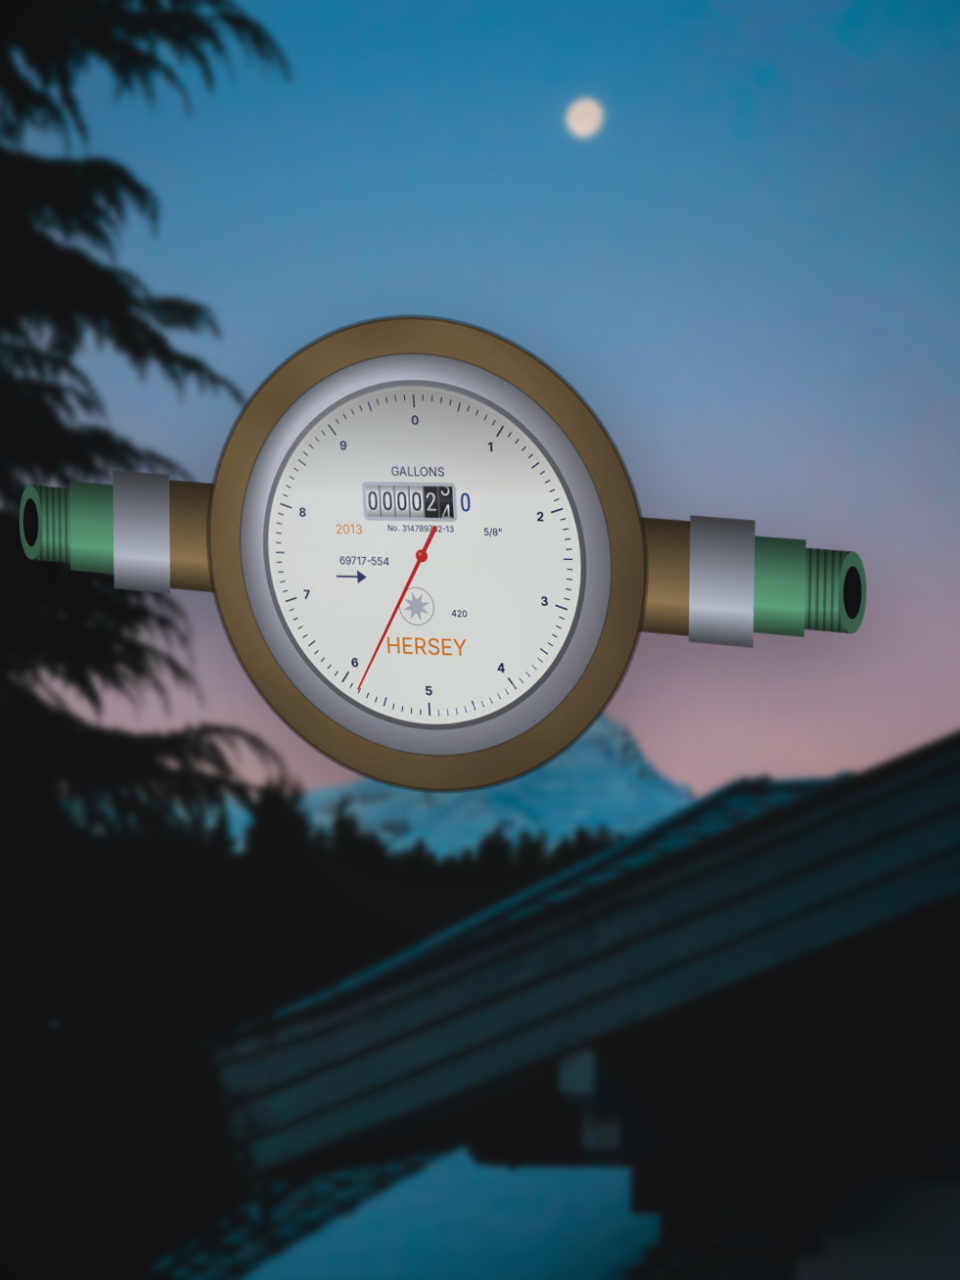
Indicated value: 235.8 (gal)
